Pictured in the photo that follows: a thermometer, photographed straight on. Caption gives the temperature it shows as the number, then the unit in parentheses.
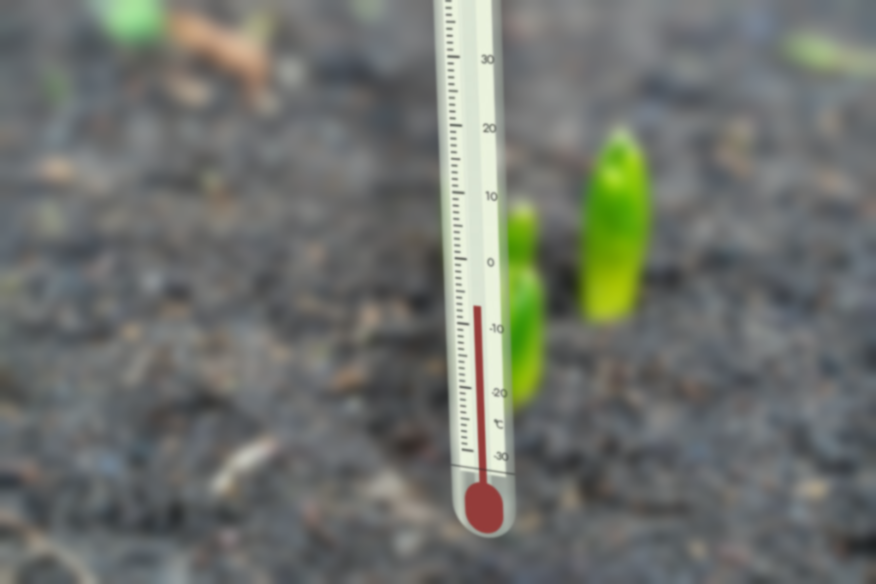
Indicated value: -7 (°C)
